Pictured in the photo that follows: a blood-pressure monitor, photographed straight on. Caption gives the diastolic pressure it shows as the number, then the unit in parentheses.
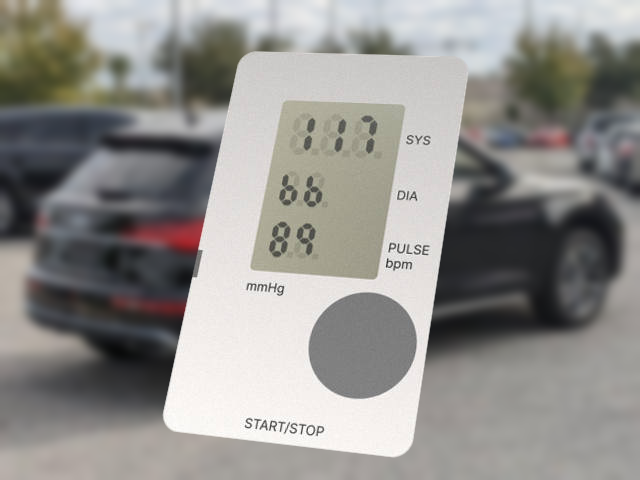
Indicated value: 66 (mmHg)
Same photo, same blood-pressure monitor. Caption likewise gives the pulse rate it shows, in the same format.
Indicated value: 89 (bpm)
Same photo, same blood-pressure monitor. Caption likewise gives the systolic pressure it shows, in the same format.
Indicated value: 117 (mmHg)
